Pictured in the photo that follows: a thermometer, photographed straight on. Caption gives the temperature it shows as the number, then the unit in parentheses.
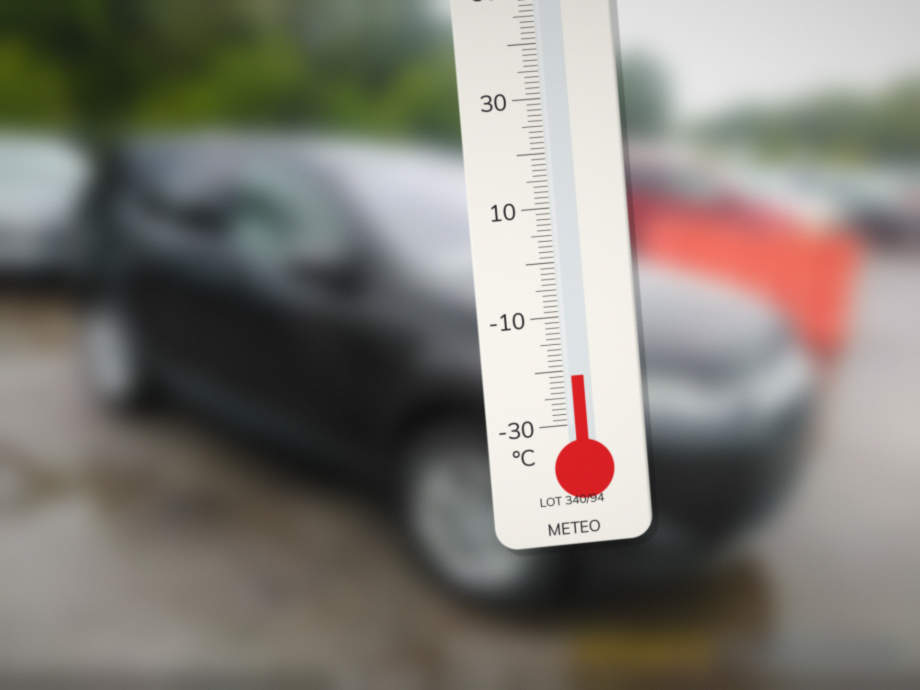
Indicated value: -21 (°C)
